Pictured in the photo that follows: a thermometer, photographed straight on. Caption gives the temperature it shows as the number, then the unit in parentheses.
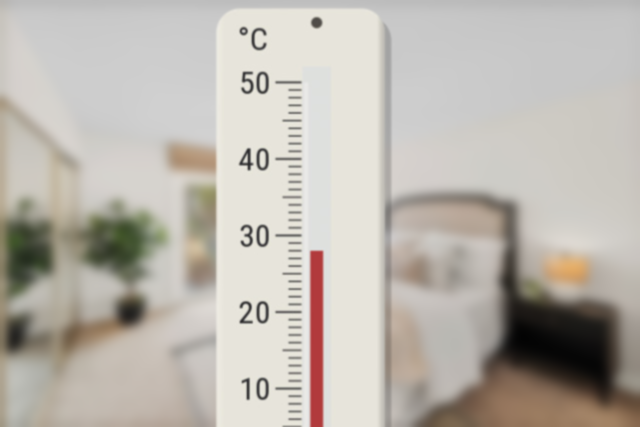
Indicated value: 28 (°C)
